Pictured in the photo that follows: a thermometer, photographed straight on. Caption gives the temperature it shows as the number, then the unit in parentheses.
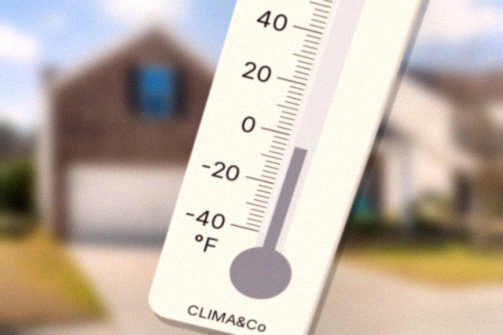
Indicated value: -4 (°F)
